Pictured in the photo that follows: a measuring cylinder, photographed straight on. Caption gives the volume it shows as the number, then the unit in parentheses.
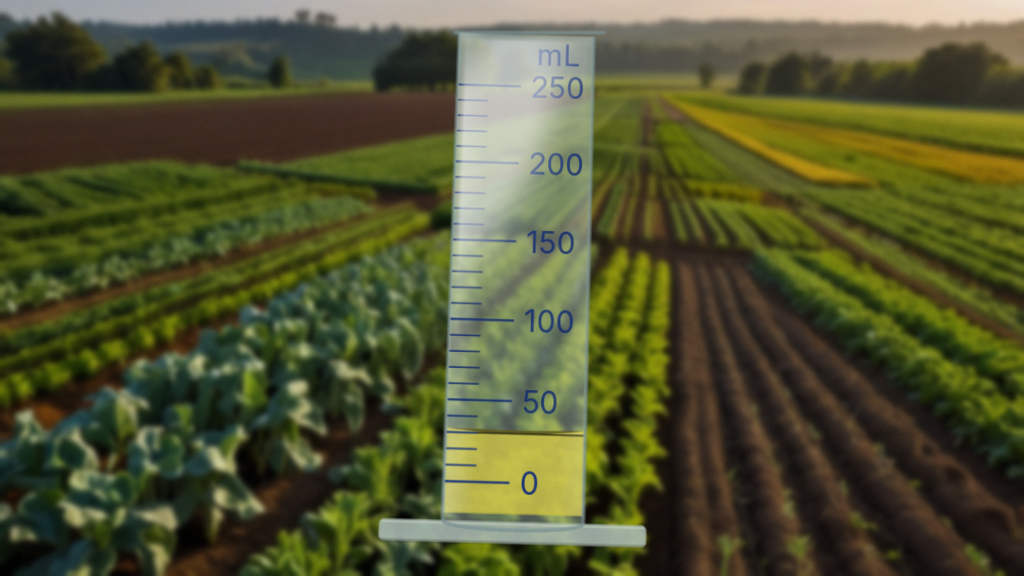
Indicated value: 30 (mL)
